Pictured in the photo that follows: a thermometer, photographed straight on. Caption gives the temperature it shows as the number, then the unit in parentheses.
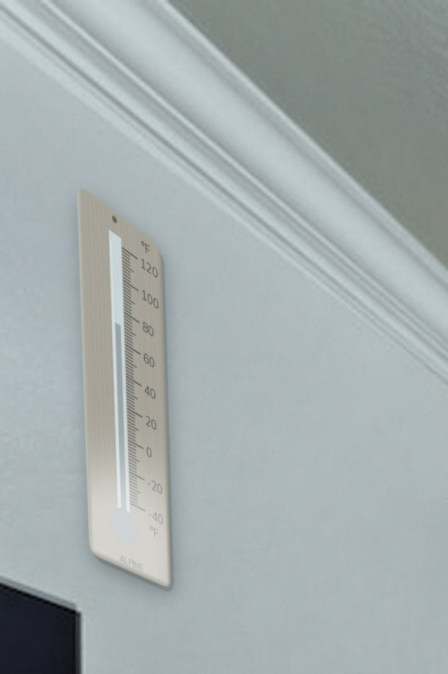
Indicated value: 70 (°F)
